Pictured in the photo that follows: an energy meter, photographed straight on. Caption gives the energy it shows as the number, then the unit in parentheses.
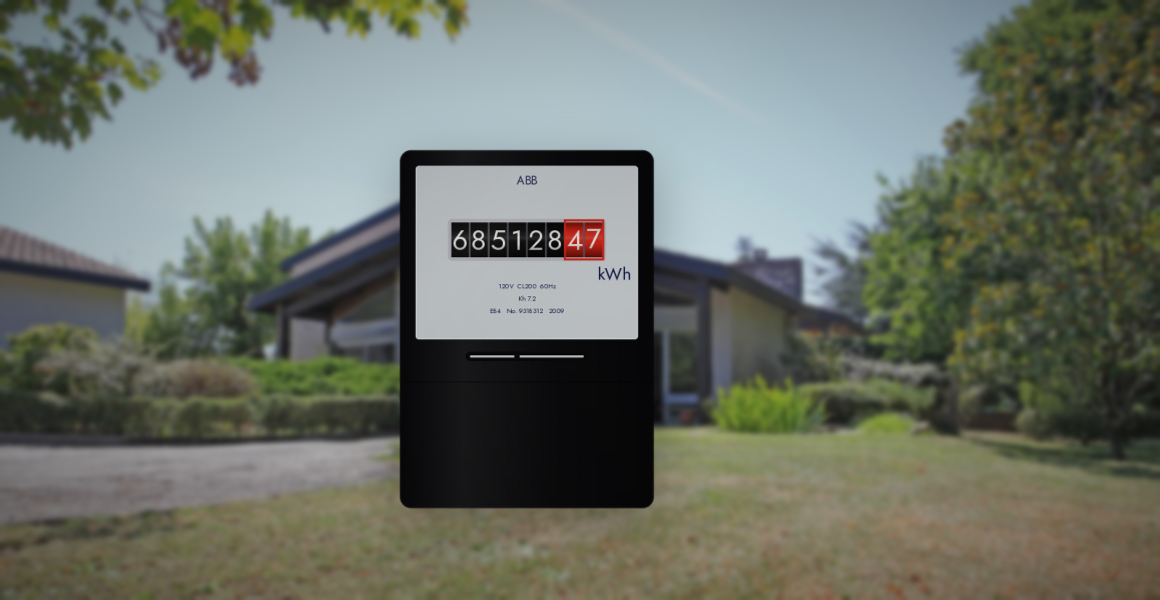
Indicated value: 685128.47 (kWh)
